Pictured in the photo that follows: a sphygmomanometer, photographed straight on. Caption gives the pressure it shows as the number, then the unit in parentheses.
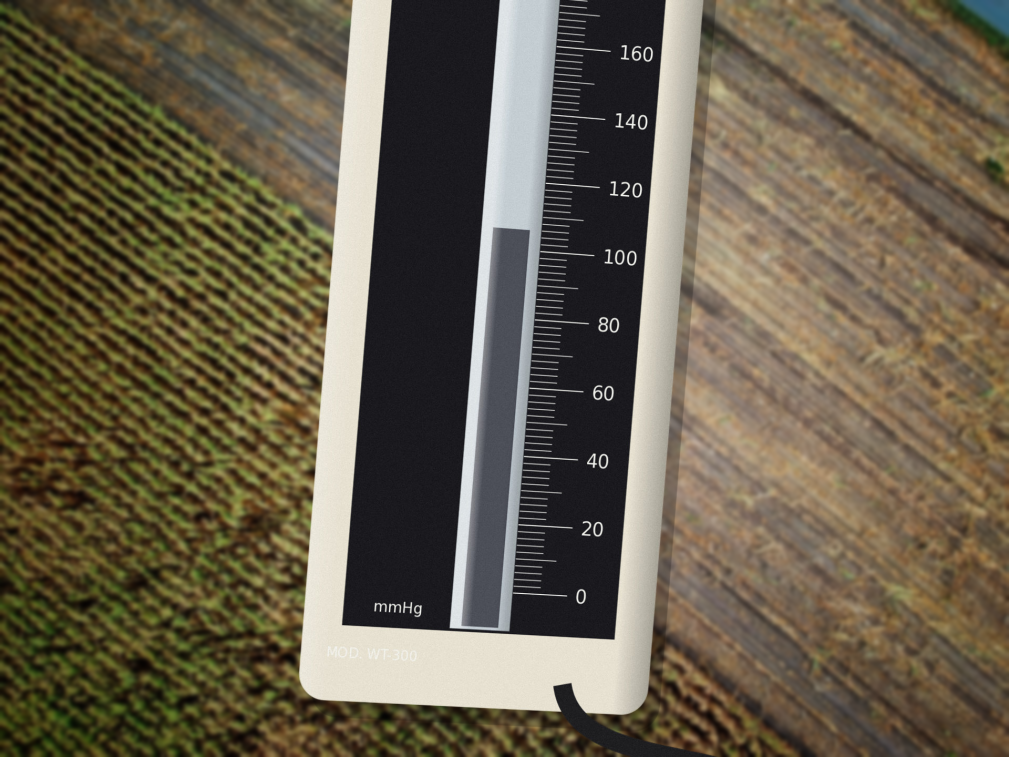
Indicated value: 106 (mmHg)
